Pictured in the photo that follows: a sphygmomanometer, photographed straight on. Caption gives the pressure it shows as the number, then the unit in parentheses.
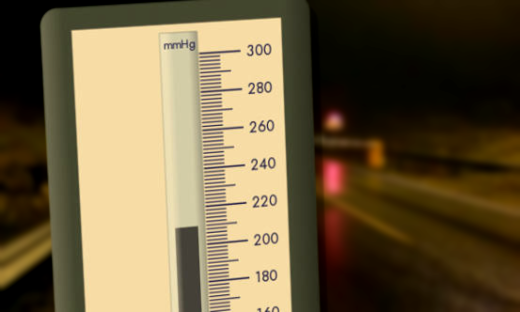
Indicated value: 210 (mmHg)
